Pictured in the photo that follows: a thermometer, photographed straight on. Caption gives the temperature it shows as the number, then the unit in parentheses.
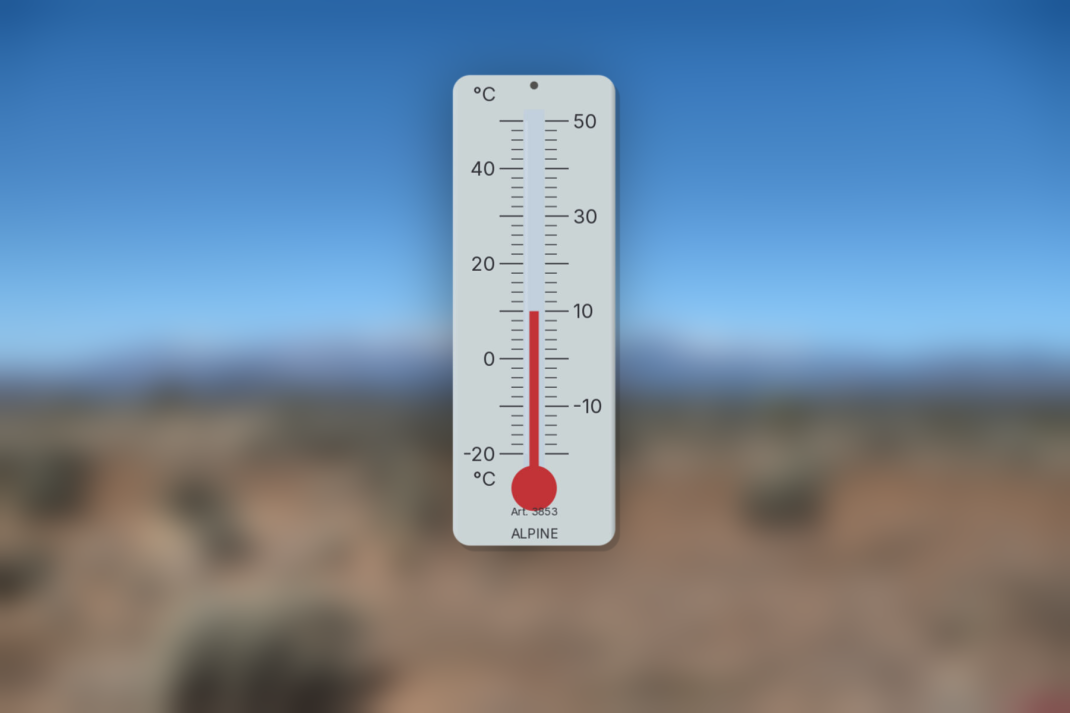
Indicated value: 10 (°C)
